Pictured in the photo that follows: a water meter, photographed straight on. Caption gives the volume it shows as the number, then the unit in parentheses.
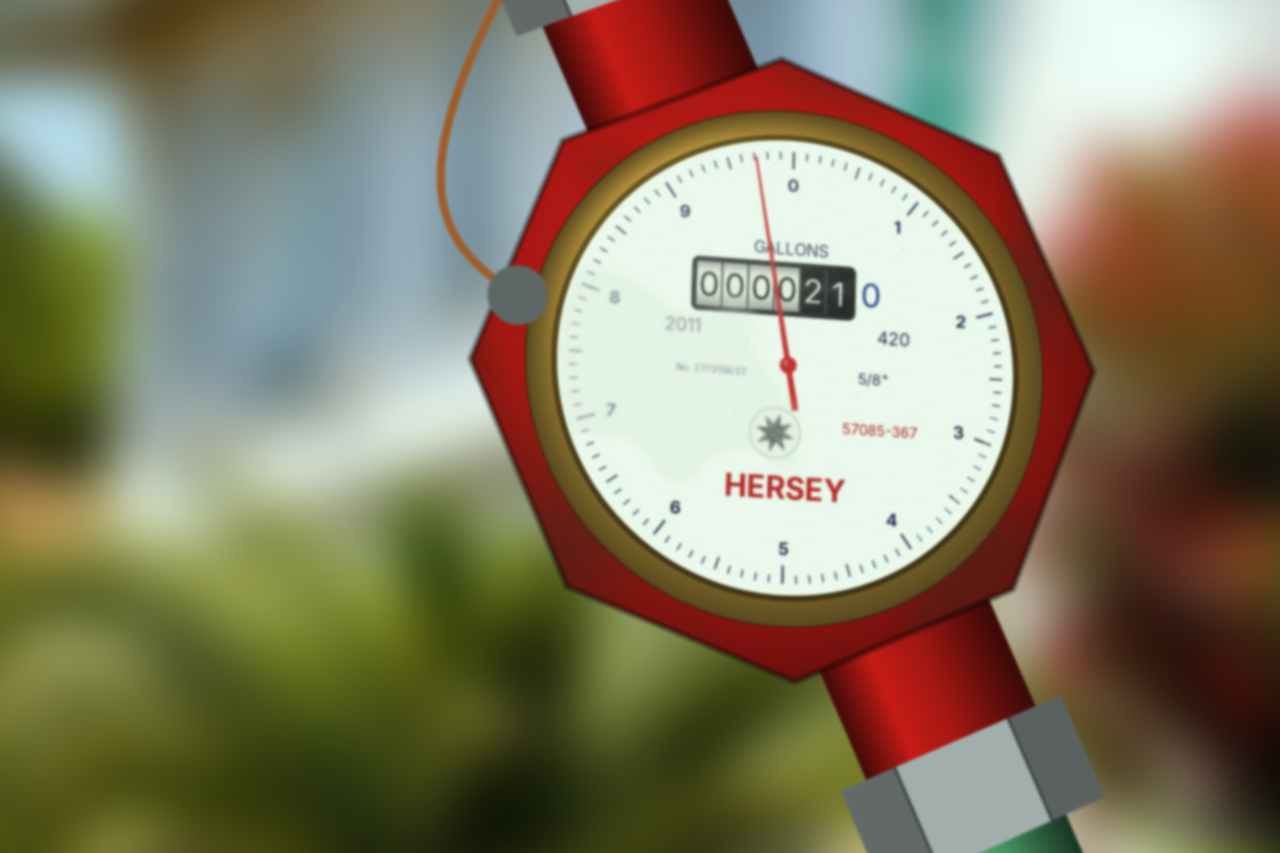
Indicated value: 209.7 (gal)
